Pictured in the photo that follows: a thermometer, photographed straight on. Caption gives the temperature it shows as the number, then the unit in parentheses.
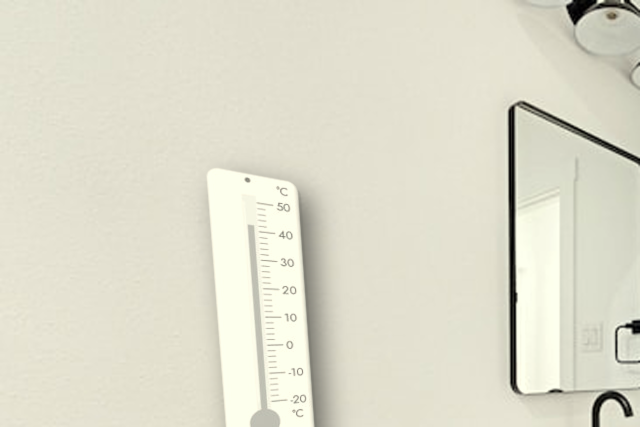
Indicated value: 42 (°C)
